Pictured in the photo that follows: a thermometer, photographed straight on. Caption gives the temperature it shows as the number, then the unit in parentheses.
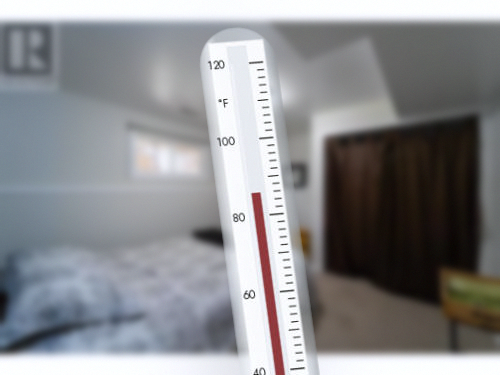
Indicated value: 86 (°F)
